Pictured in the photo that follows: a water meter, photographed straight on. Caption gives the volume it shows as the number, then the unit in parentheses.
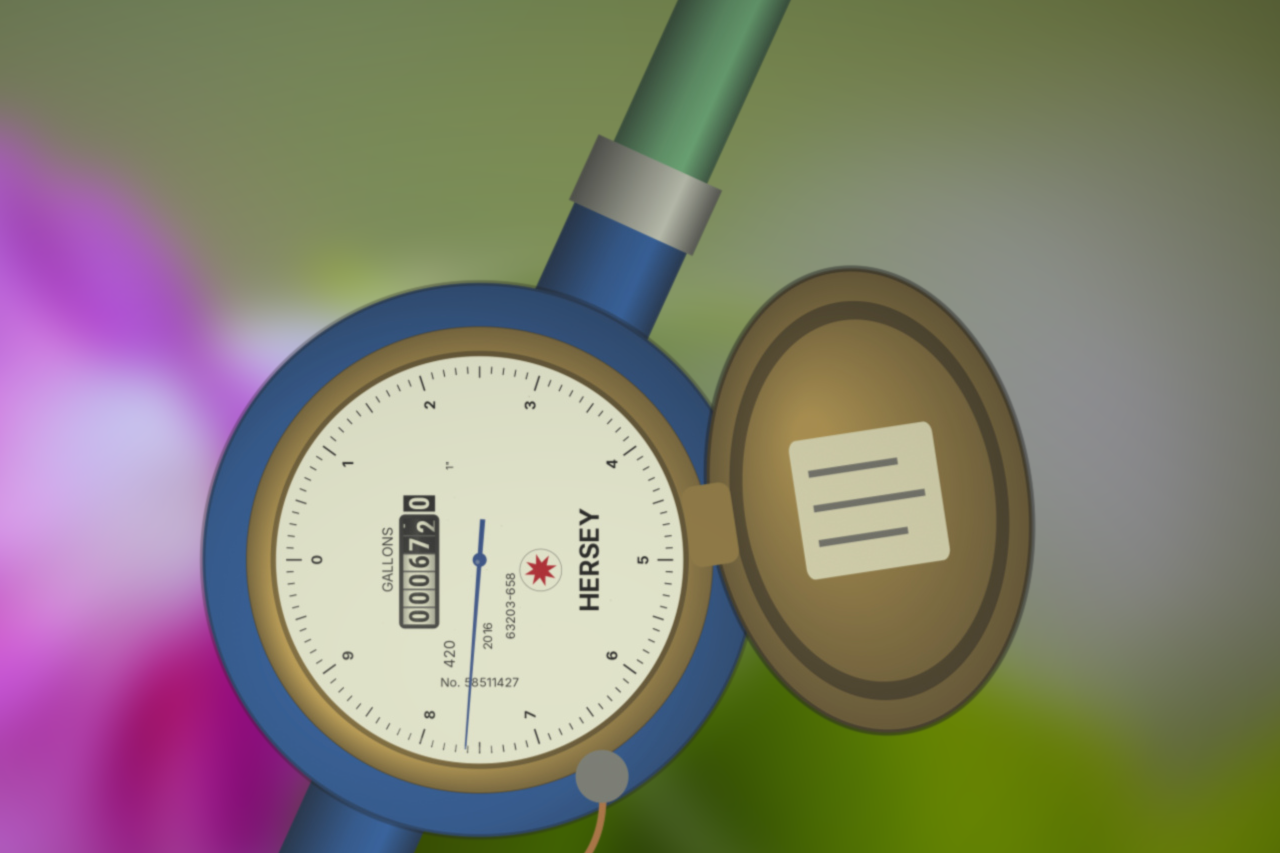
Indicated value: 6717.6 (gal)
